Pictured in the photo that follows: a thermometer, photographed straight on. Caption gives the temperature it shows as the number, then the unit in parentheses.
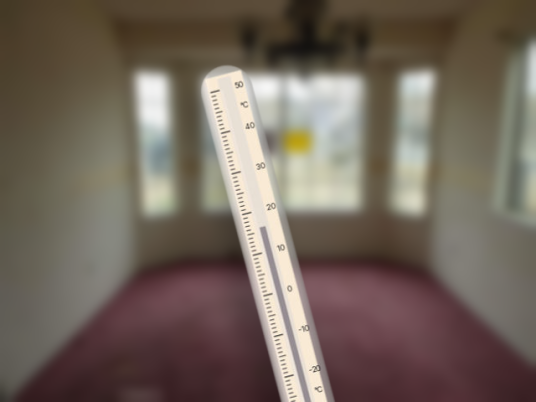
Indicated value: 16 (°C)
